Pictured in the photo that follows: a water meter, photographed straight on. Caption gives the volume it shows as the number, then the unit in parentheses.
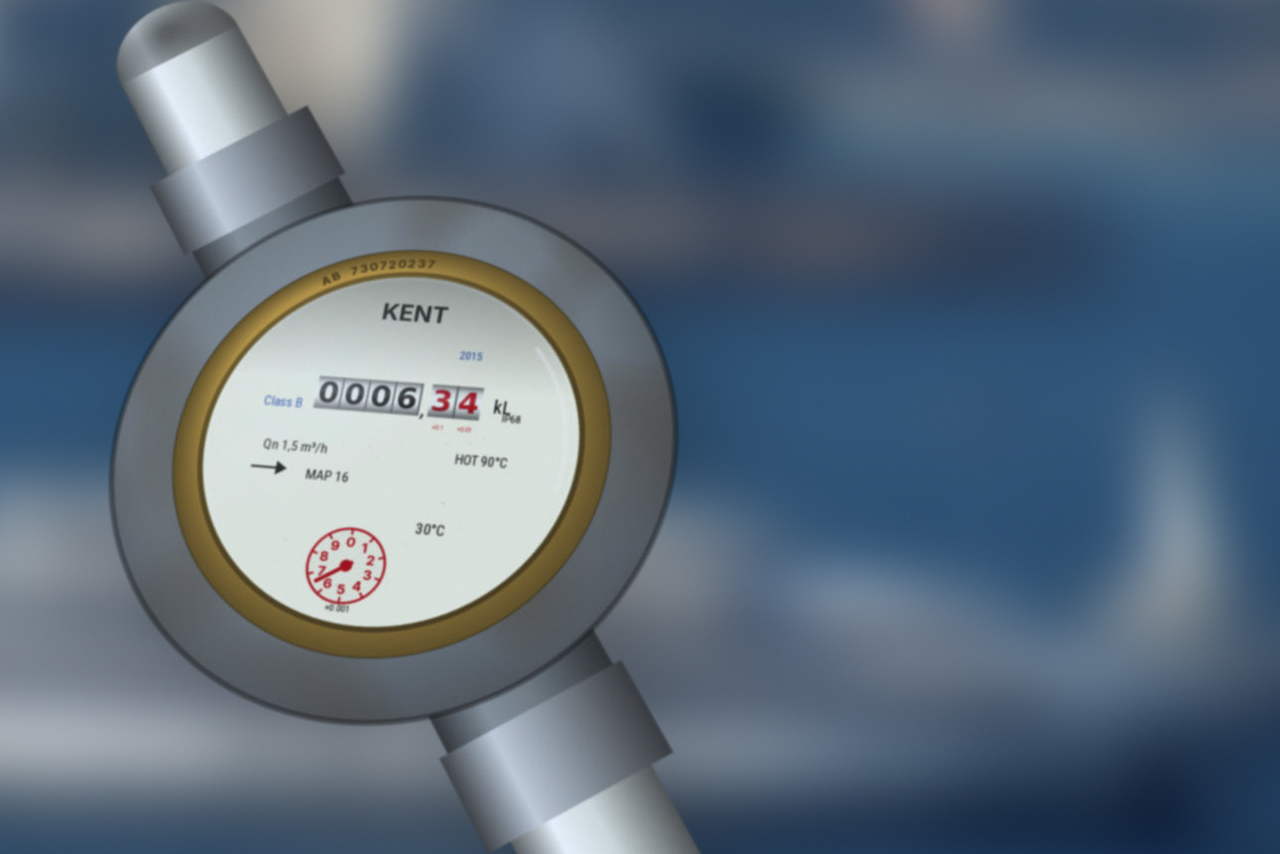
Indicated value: 6.346 (kL)
